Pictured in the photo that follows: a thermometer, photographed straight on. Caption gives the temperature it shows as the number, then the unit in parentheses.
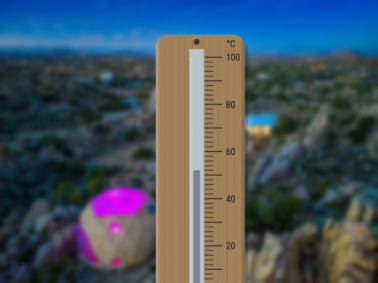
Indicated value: 52 (°C)
